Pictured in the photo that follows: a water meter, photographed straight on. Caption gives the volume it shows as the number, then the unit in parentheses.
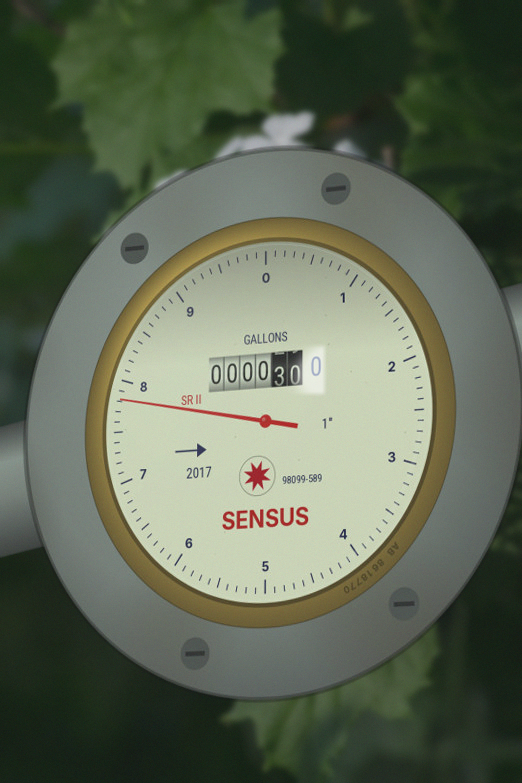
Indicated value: 297.8 (gal)
